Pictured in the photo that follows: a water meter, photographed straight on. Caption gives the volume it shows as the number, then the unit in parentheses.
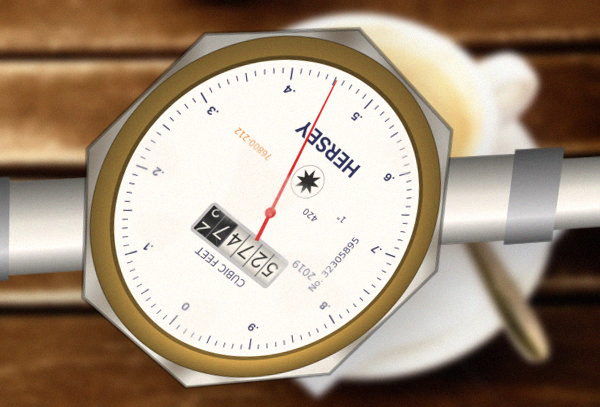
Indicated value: 527472.45 (ft³)
